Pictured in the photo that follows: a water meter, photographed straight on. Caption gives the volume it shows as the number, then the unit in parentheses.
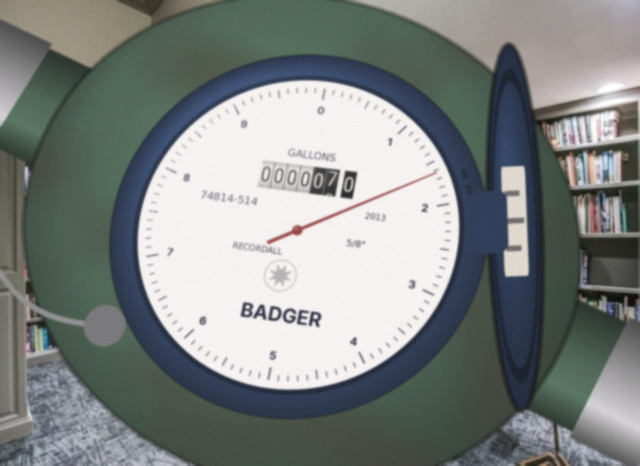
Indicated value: 71.6 (gal)
